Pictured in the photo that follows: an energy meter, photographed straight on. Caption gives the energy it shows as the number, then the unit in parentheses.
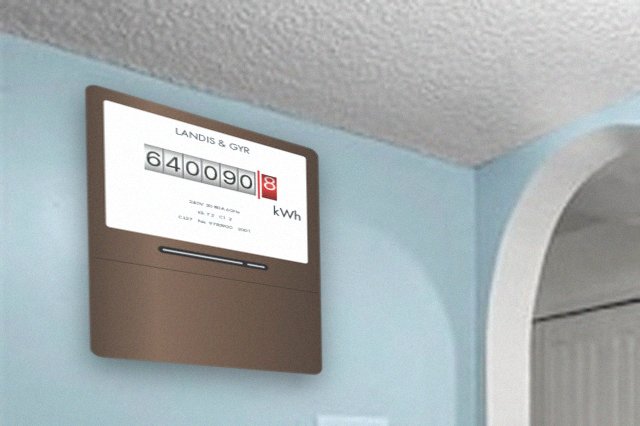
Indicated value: 640090.8 (kWh)
